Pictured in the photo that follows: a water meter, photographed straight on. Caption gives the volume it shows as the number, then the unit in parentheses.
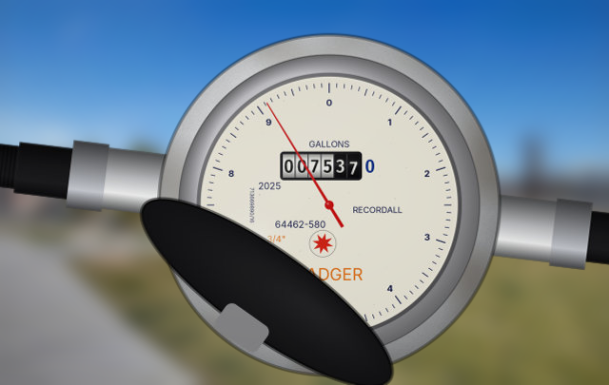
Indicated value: 75369.1 (gal)
